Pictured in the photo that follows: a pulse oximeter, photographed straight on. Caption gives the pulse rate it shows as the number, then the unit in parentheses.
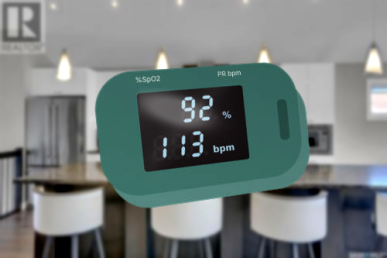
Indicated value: 113 (bpm)
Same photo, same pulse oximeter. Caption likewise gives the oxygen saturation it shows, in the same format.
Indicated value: 92 (%)
